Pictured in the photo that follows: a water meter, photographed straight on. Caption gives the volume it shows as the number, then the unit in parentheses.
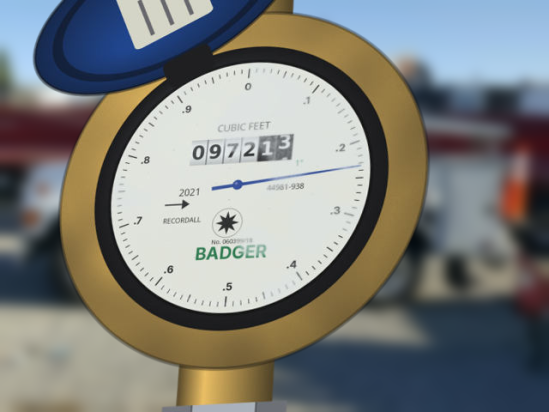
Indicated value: 97213.23 (ft³)
